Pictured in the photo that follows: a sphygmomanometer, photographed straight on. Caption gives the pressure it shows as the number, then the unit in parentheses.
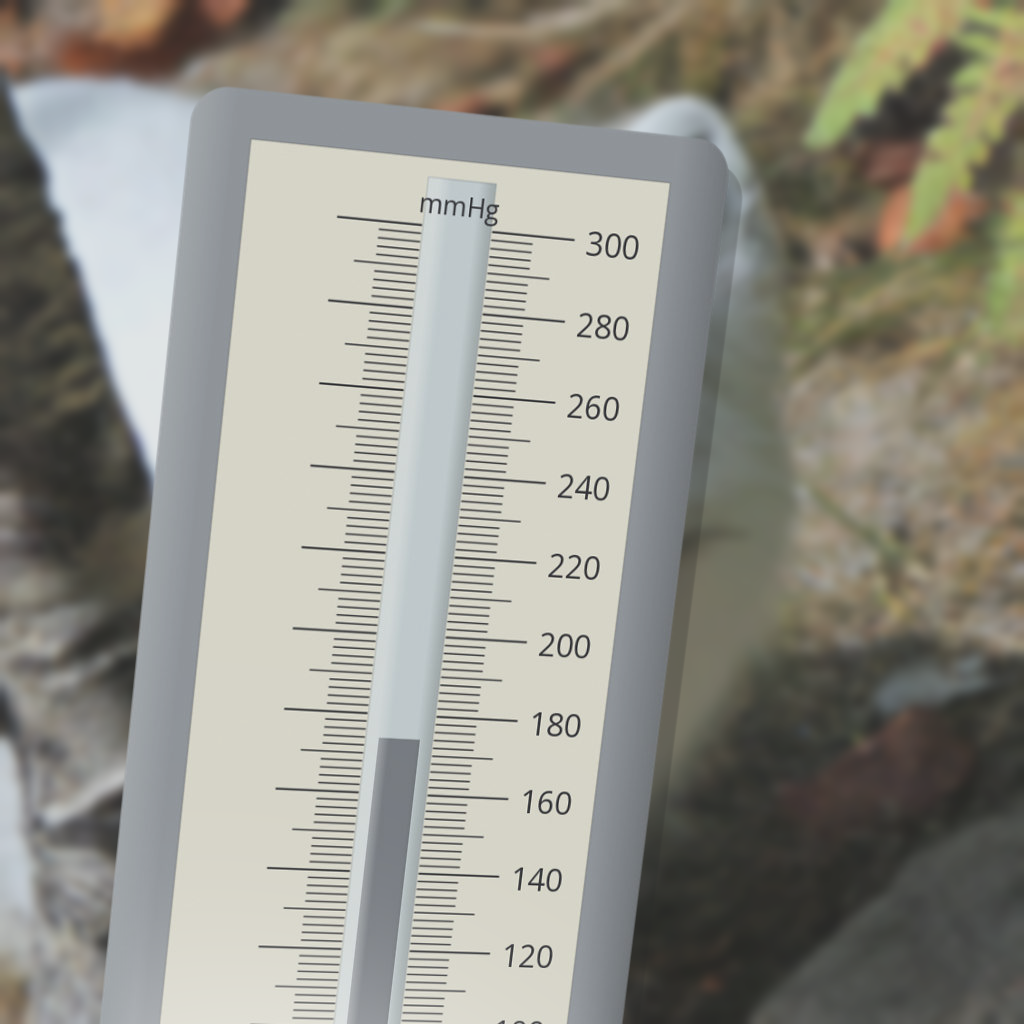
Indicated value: 174 (mmHg)
